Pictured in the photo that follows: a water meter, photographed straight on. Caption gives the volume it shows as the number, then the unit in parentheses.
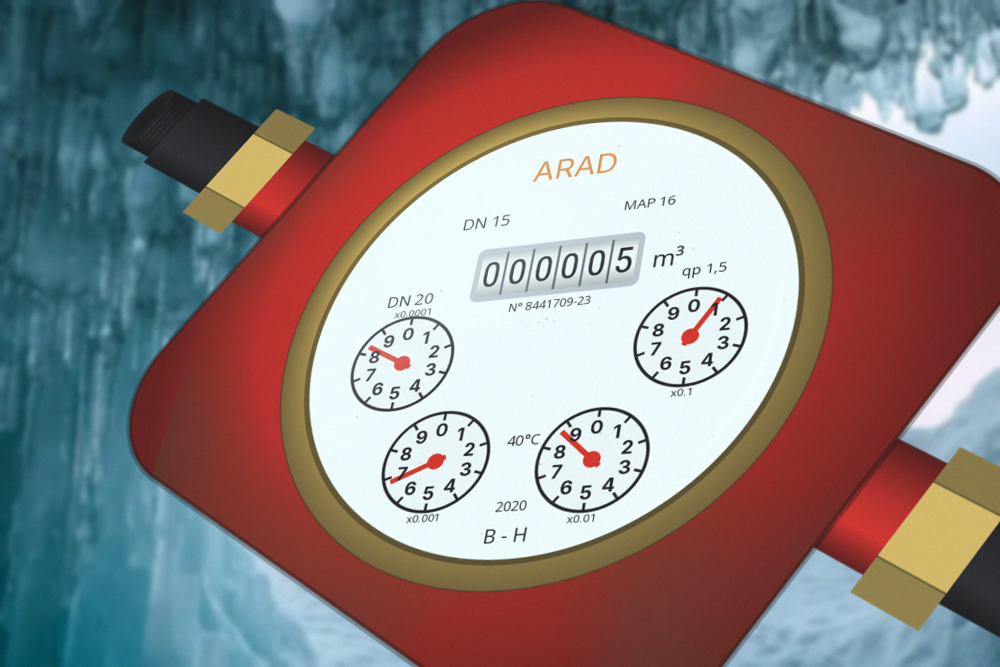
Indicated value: 5.0868 (m³)
